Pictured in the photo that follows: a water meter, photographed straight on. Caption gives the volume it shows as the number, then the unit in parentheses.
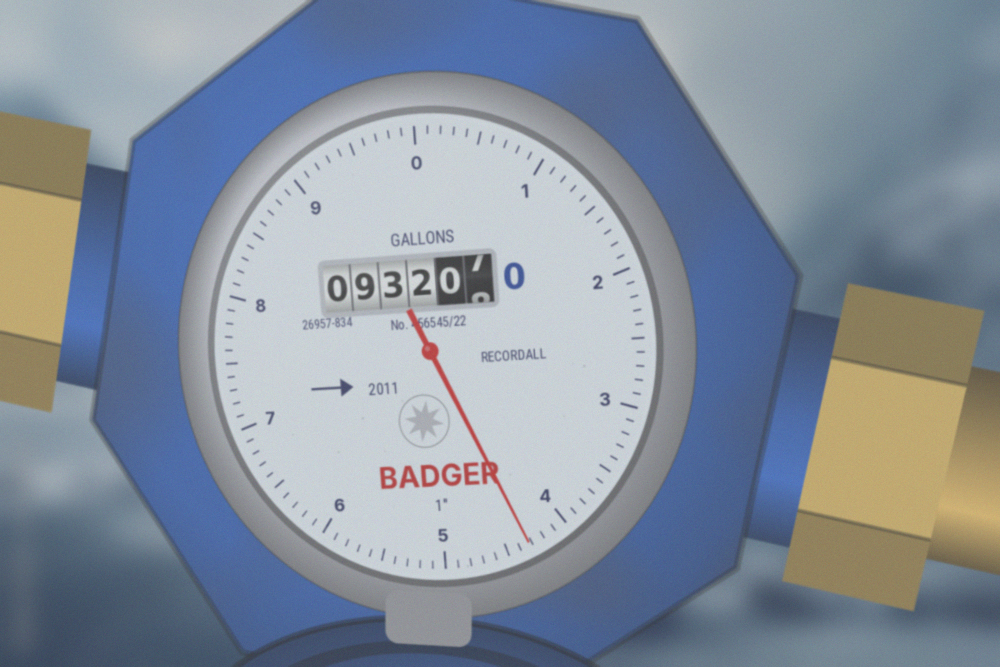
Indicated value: 932074.3 (gal)
